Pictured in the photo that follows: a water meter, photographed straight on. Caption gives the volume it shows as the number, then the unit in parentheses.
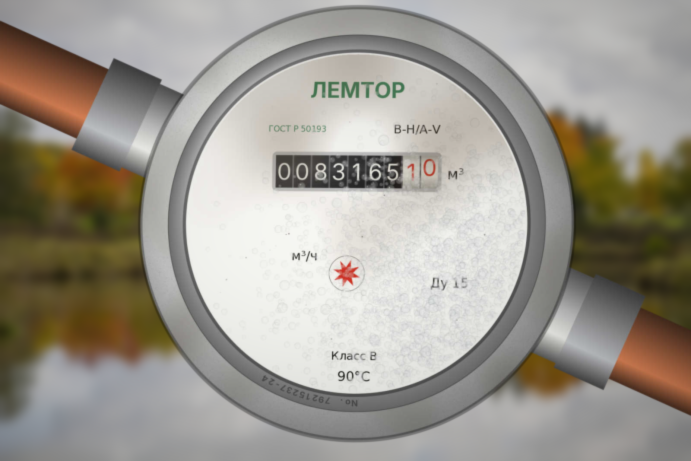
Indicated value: 83165.10 (m³)
